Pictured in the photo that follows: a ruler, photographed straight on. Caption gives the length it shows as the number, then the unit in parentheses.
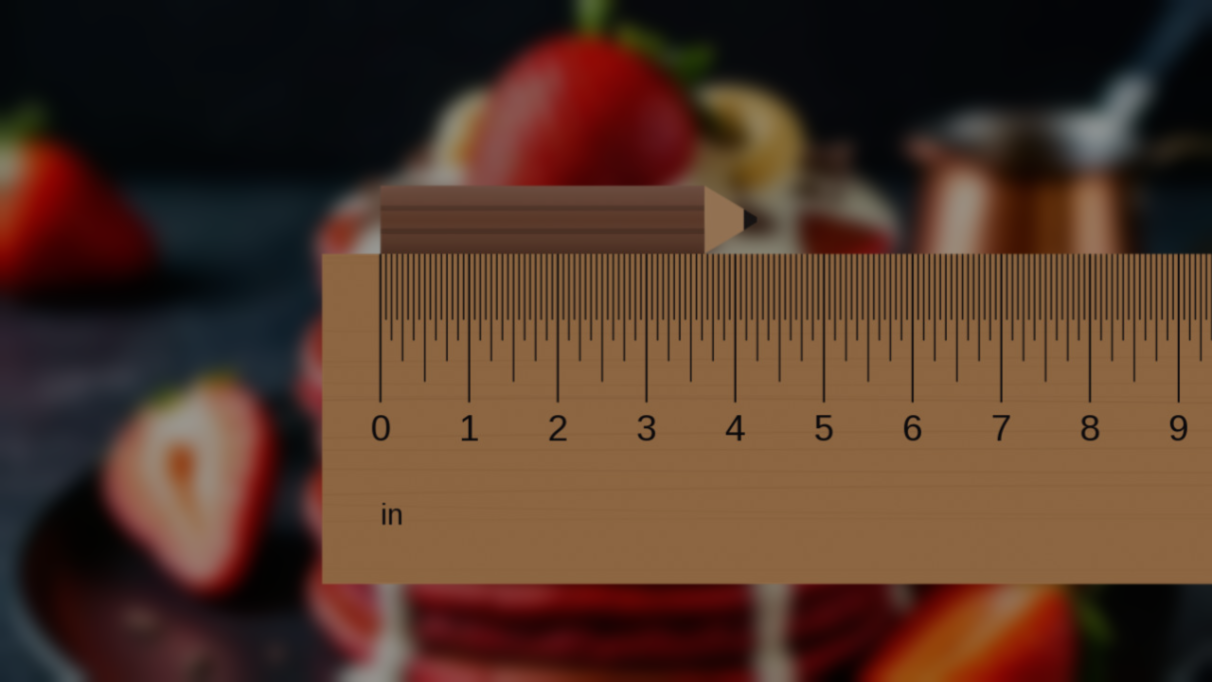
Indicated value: 4.25 (in)
